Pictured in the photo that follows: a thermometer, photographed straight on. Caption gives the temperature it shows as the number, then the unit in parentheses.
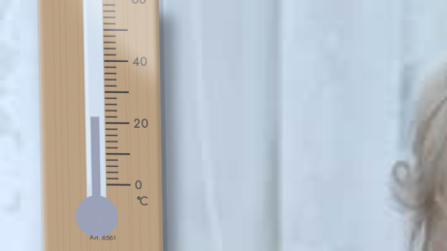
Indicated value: 22 (°C)
